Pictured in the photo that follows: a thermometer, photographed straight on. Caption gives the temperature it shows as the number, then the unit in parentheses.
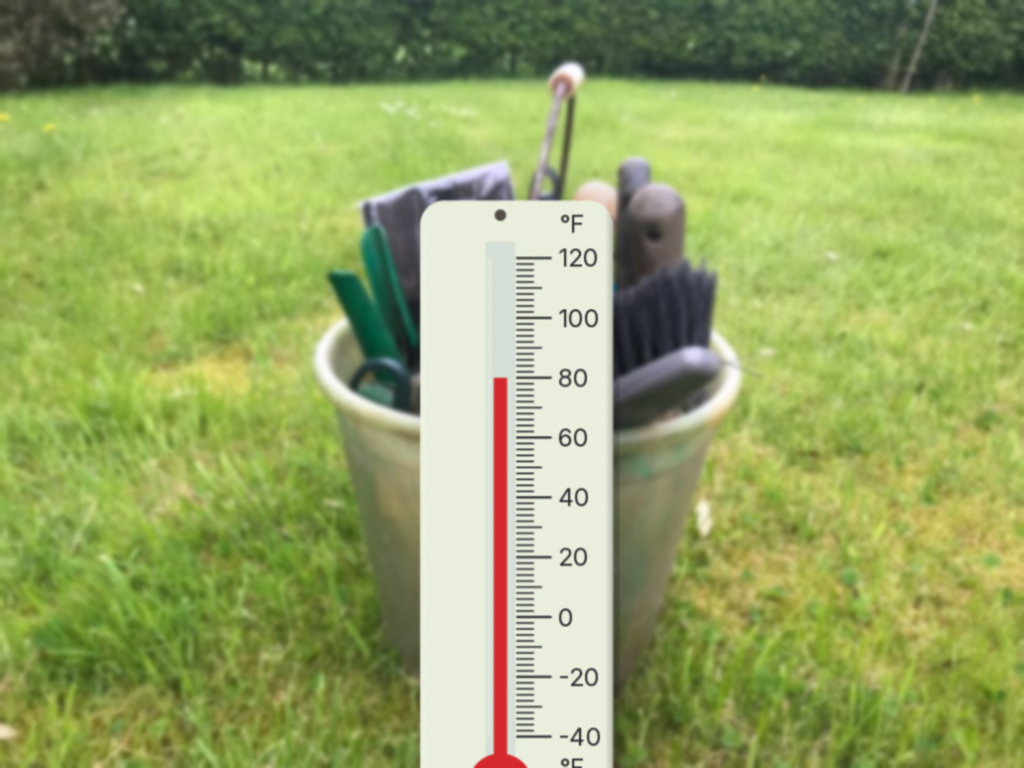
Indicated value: 80 (°F)
